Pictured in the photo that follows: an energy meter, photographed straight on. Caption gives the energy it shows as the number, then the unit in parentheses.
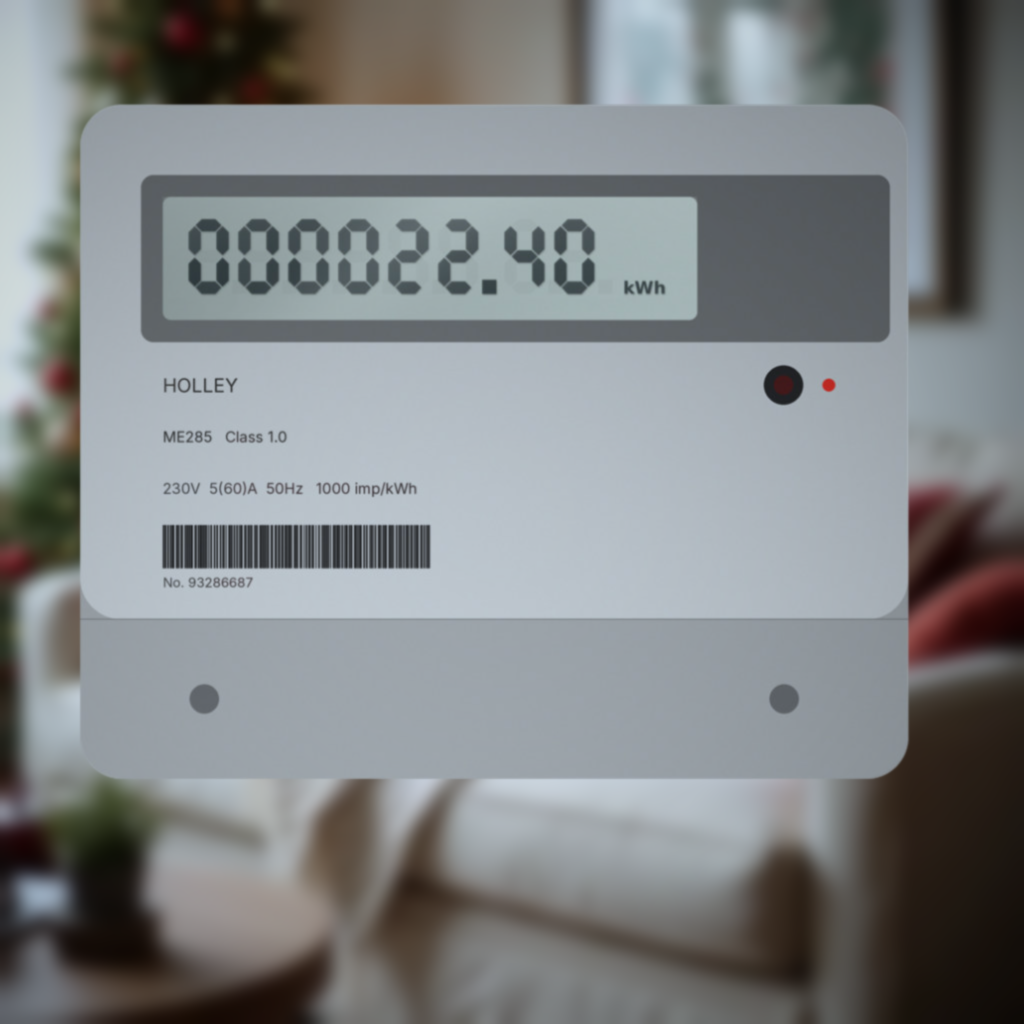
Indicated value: 22.40 (kWh)
